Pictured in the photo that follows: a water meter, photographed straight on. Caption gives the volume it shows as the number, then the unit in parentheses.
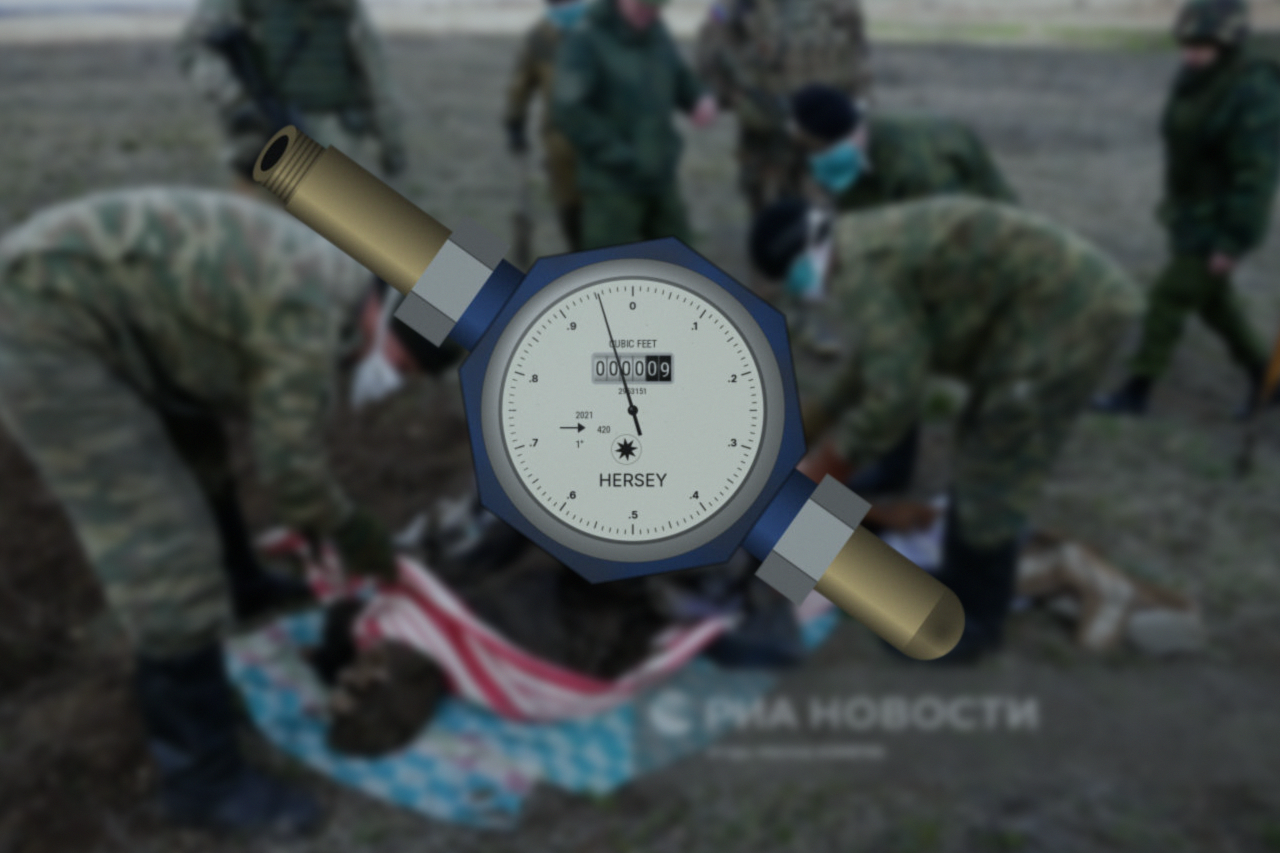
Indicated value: 8.95 (ft³)
